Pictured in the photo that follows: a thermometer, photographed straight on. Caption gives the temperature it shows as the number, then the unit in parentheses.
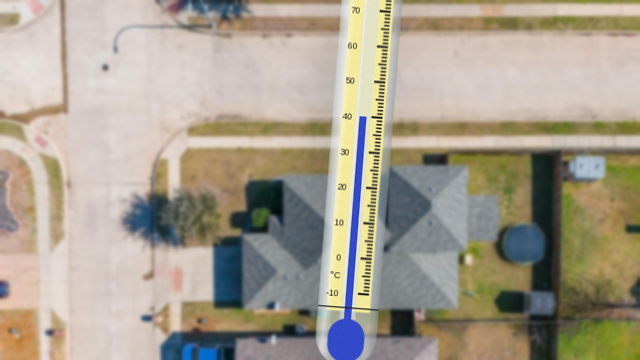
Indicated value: 40 (°C)
